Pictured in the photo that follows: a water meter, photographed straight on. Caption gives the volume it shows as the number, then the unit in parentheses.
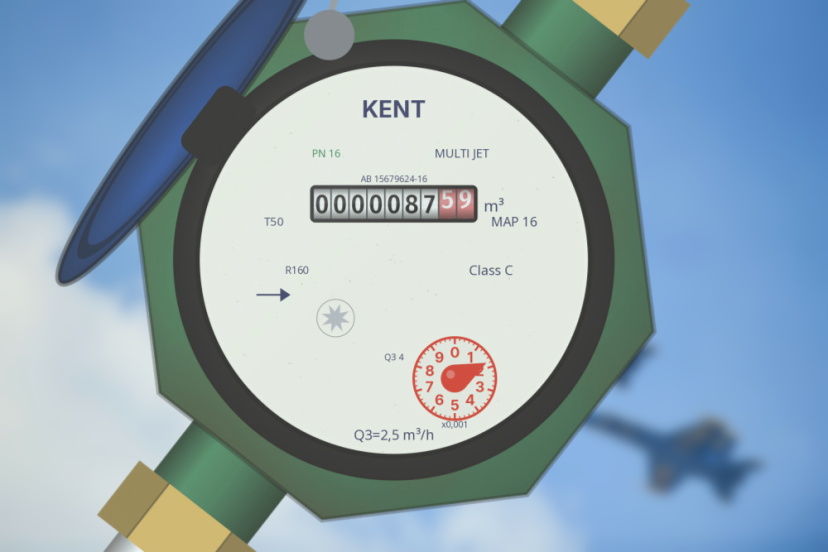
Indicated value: 87.591 (m³)
